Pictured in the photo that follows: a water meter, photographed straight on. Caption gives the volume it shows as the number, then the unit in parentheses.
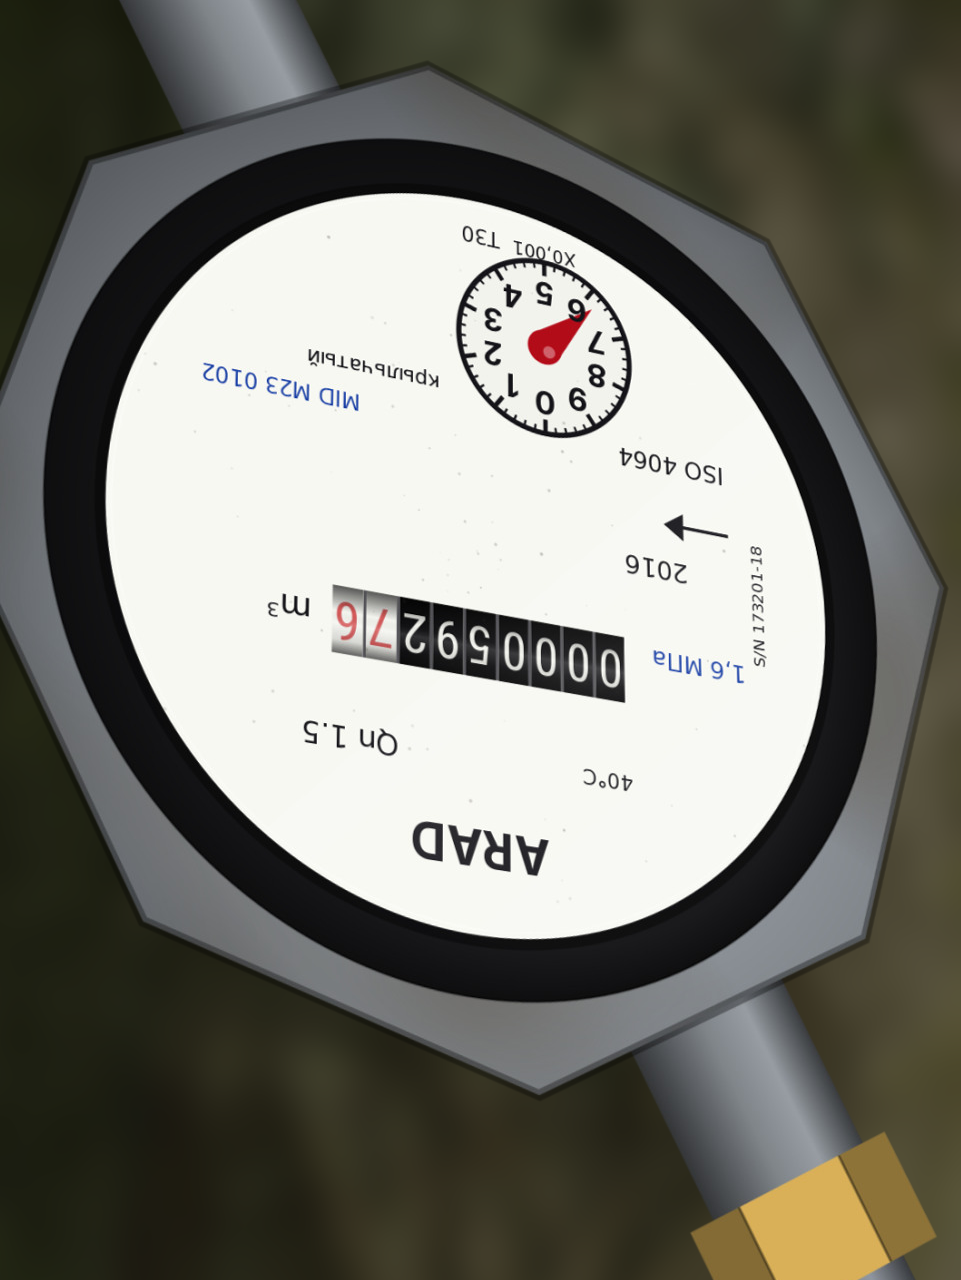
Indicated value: 592.766 (m³)
